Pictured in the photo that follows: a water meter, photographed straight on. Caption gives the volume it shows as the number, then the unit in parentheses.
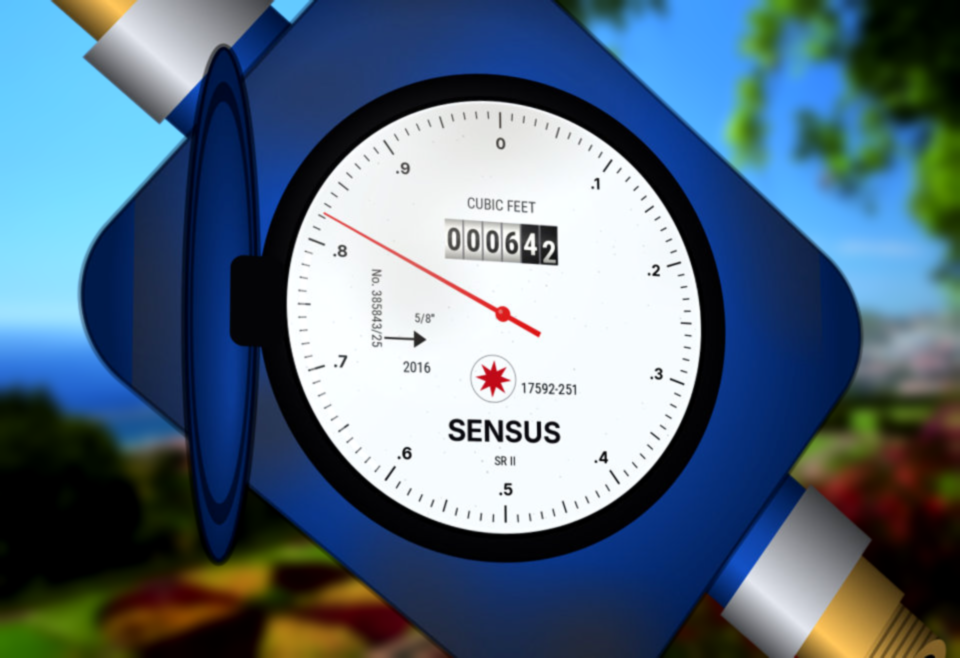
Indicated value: 641.82 (ft³)
